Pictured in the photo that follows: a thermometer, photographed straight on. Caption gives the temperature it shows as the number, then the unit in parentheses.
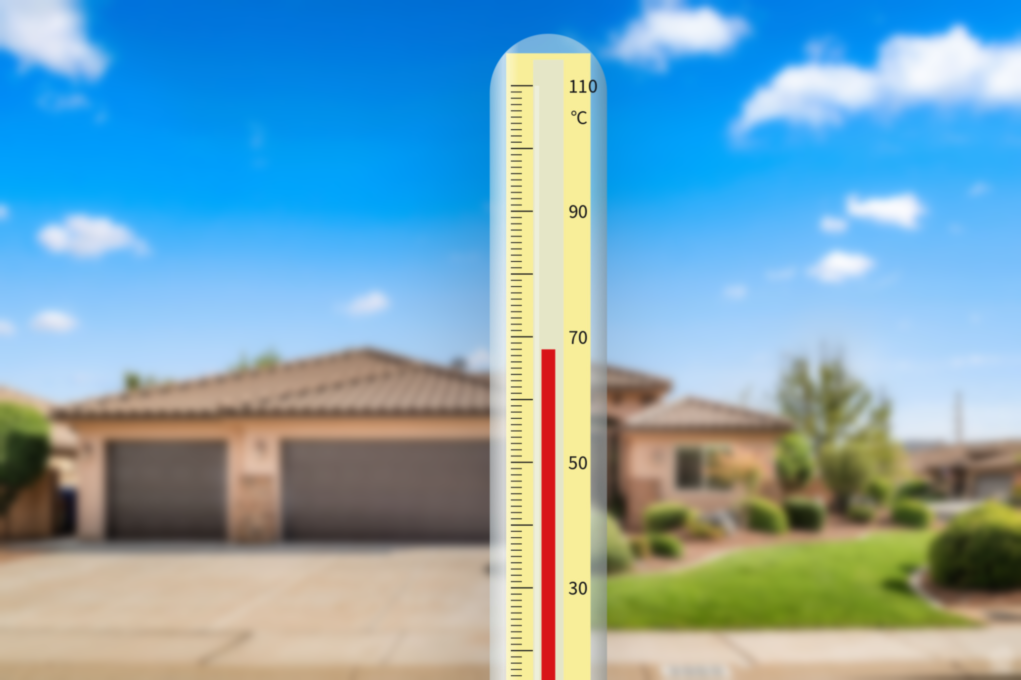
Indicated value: 68 (°C)
